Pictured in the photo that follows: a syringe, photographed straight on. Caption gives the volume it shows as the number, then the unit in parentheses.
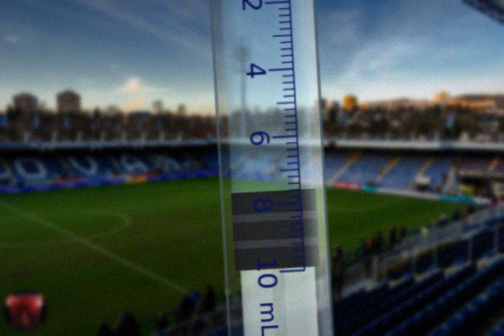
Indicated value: 7.6 (mL)
